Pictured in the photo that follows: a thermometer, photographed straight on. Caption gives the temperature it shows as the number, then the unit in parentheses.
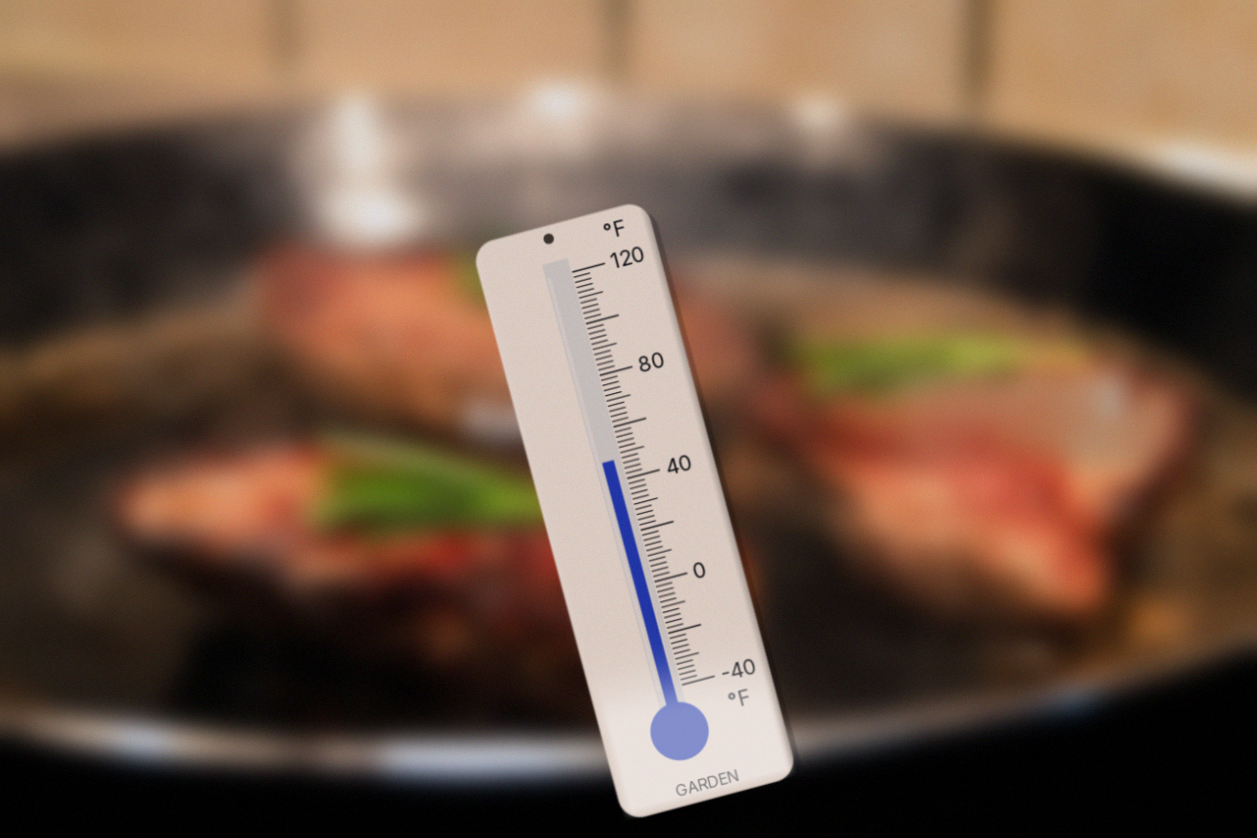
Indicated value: 48 (°F)
